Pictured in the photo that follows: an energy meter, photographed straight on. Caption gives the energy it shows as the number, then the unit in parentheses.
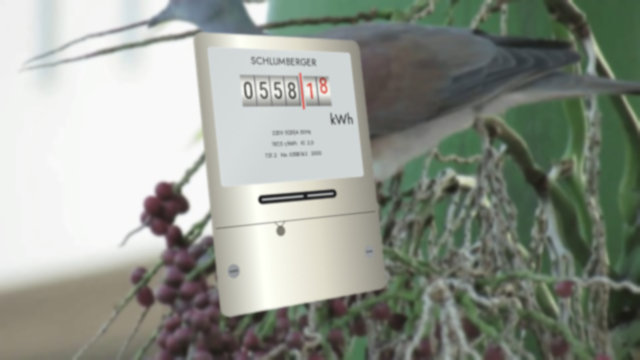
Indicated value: 558.18 (kWh)
